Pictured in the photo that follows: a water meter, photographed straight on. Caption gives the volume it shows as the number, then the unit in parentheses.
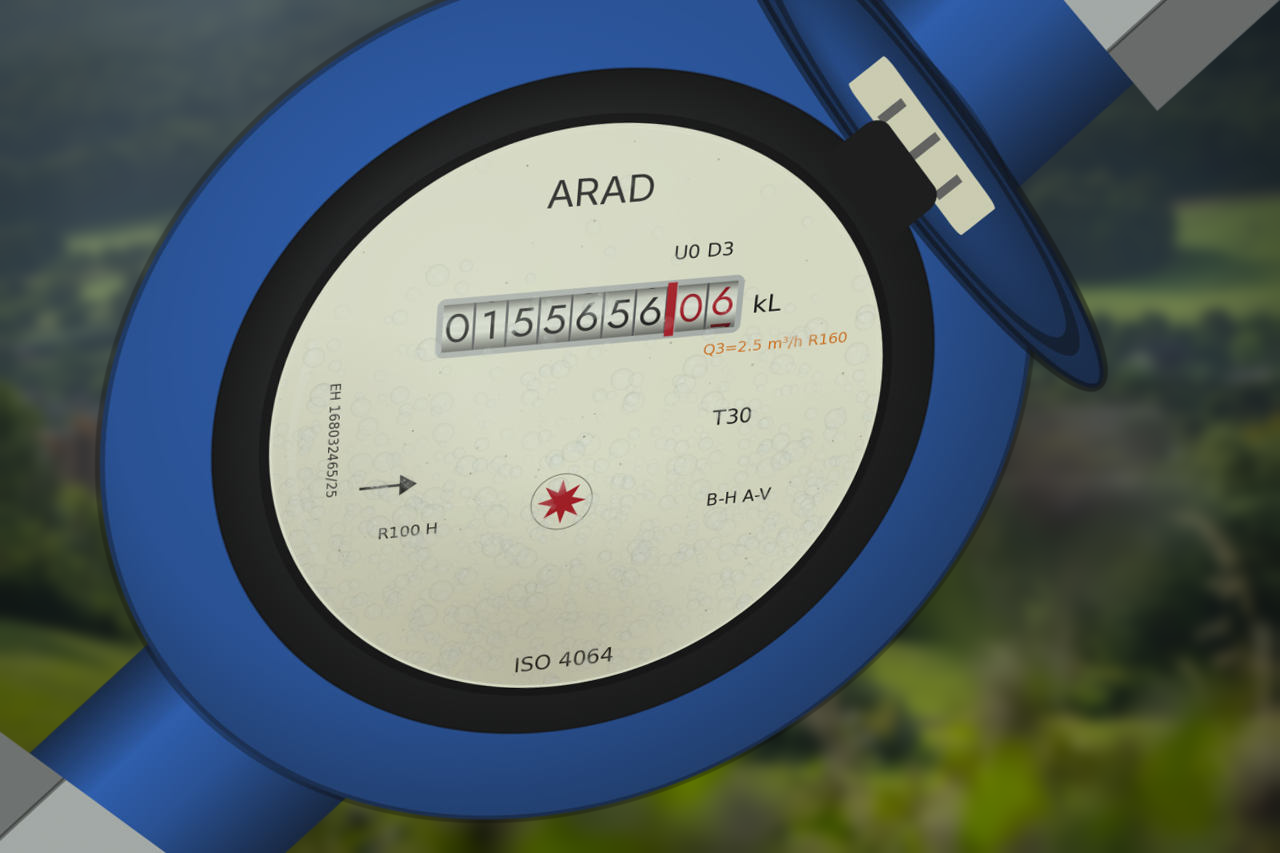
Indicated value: 155656.06 (kL)
